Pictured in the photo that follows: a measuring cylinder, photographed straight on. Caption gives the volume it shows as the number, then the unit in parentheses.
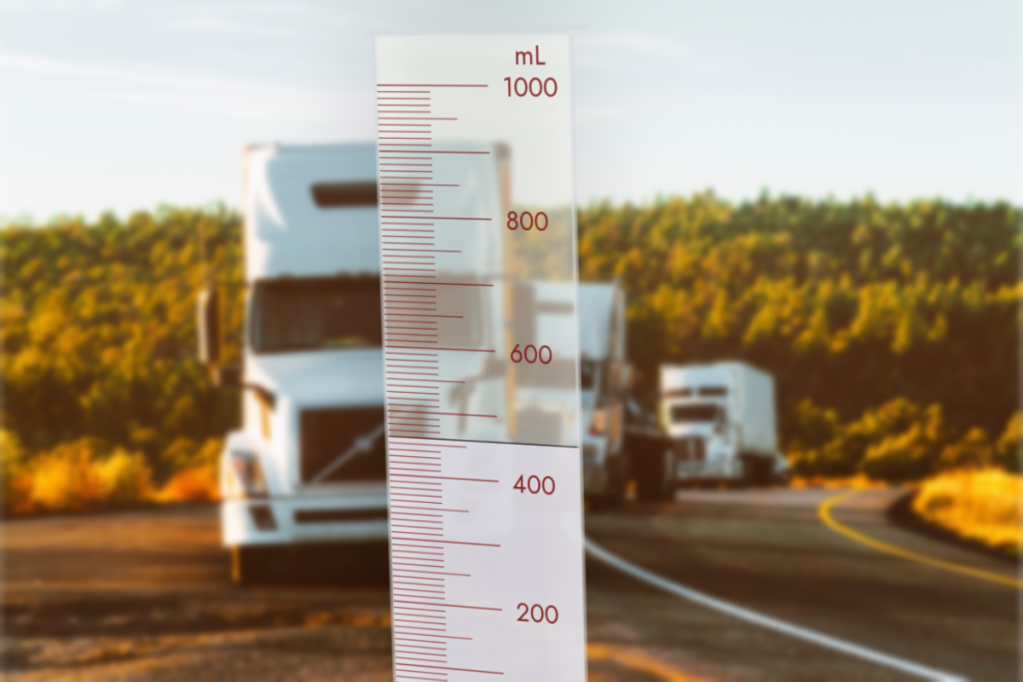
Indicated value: 460 (mL)
